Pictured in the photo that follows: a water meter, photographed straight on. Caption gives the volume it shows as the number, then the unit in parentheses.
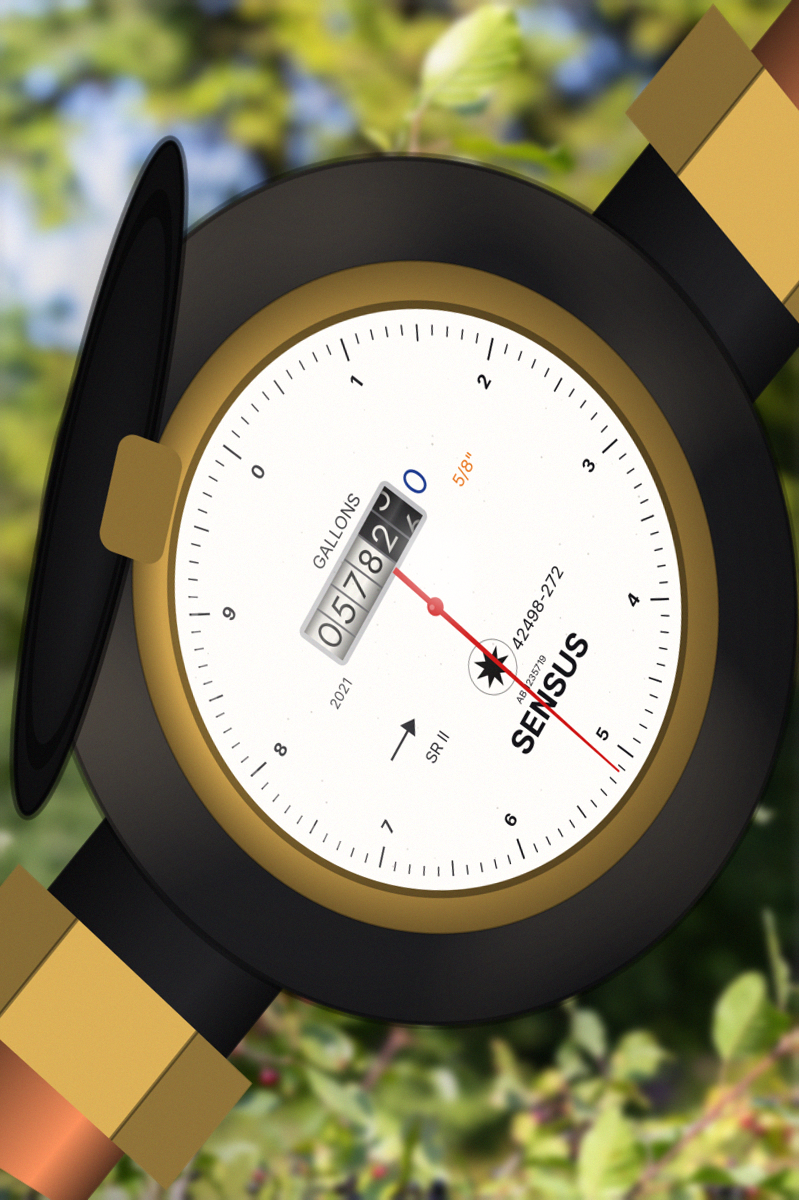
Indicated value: 578255.1 (gal)
